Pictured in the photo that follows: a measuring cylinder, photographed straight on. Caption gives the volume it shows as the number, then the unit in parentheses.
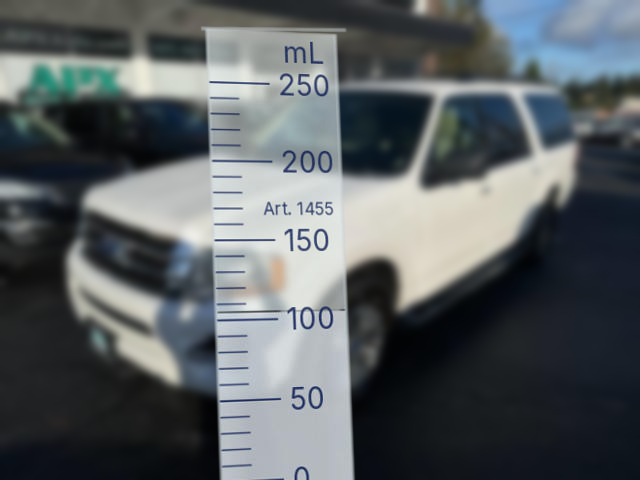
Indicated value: 105 (mL)
